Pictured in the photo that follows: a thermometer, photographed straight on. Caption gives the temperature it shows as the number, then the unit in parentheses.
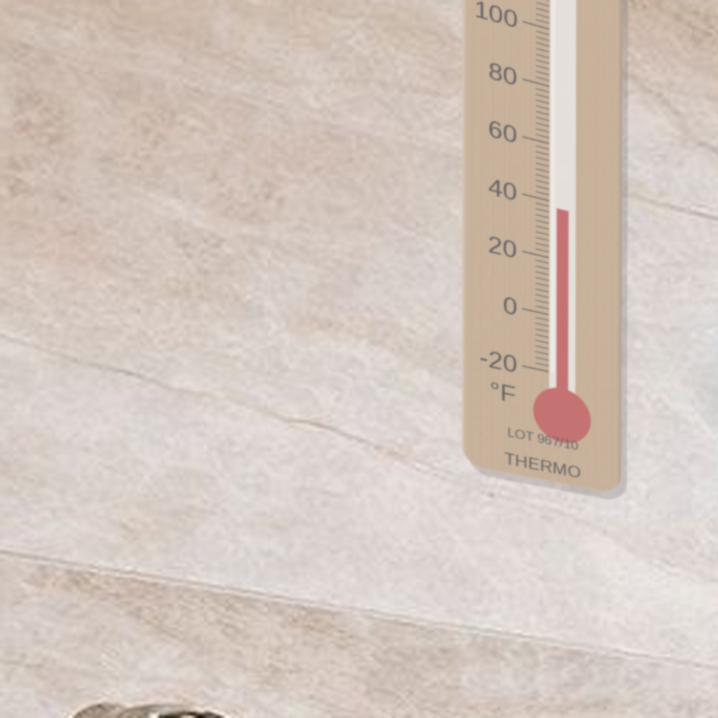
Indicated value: 38 (°F)
